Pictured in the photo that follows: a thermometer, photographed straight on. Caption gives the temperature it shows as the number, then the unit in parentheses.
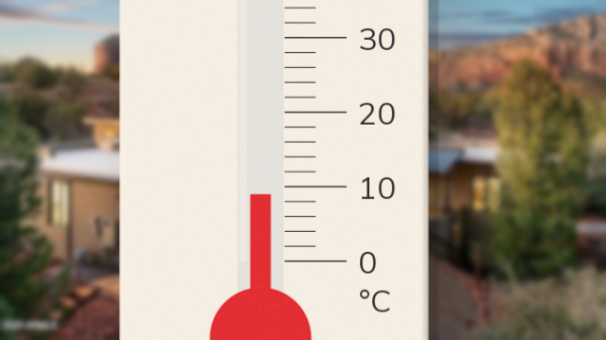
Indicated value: 9 (°C)
